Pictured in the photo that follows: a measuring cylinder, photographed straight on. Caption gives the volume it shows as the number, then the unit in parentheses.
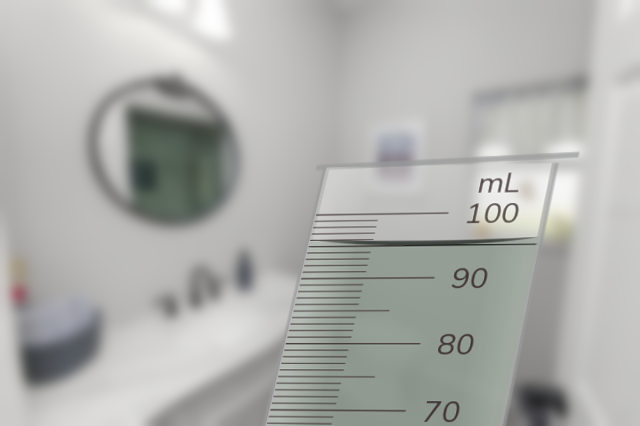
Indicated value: 95 (mL)
